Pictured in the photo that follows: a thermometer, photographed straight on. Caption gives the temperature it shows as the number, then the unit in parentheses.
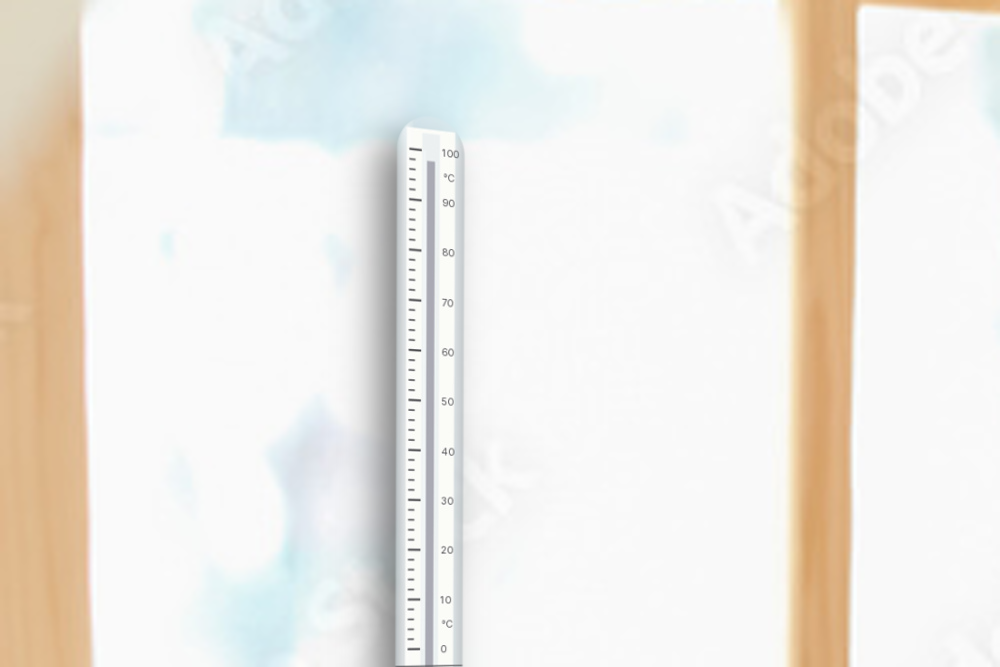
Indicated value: 98 (°C)
